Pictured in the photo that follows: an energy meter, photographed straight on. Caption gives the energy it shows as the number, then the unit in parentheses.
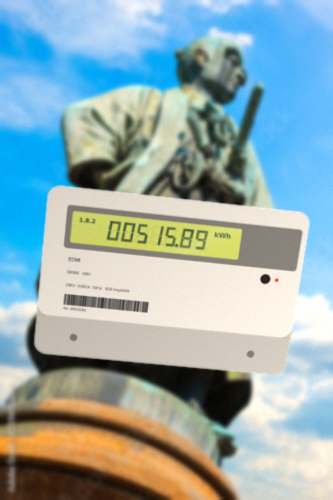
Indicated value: 515.89 (kWh)
